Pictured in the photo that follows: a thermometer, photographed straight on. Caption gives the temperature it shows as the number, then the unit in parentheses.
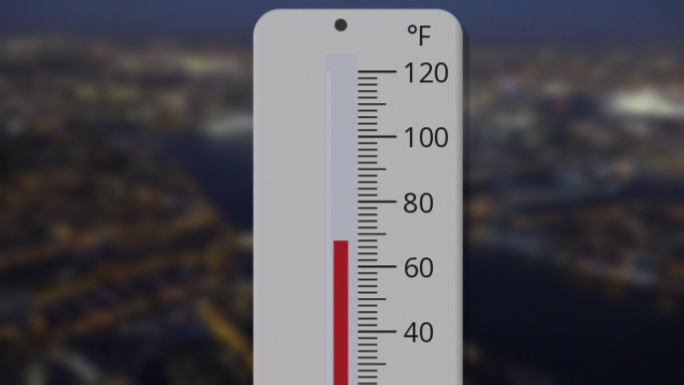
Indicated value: 68 (°F)
